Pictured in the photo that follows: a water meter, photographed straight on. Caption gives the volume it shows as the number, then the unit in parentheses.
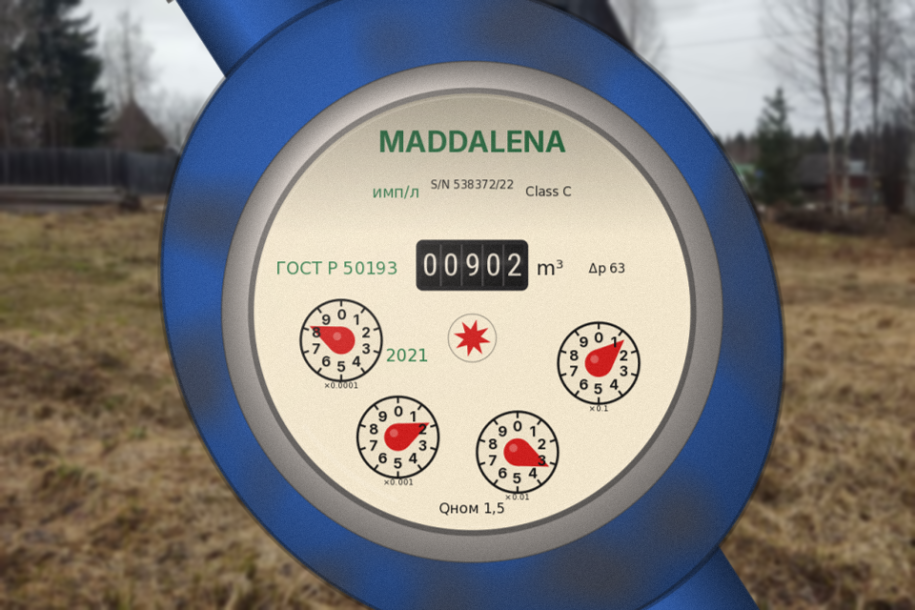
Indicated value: 902.1318 (m³)
